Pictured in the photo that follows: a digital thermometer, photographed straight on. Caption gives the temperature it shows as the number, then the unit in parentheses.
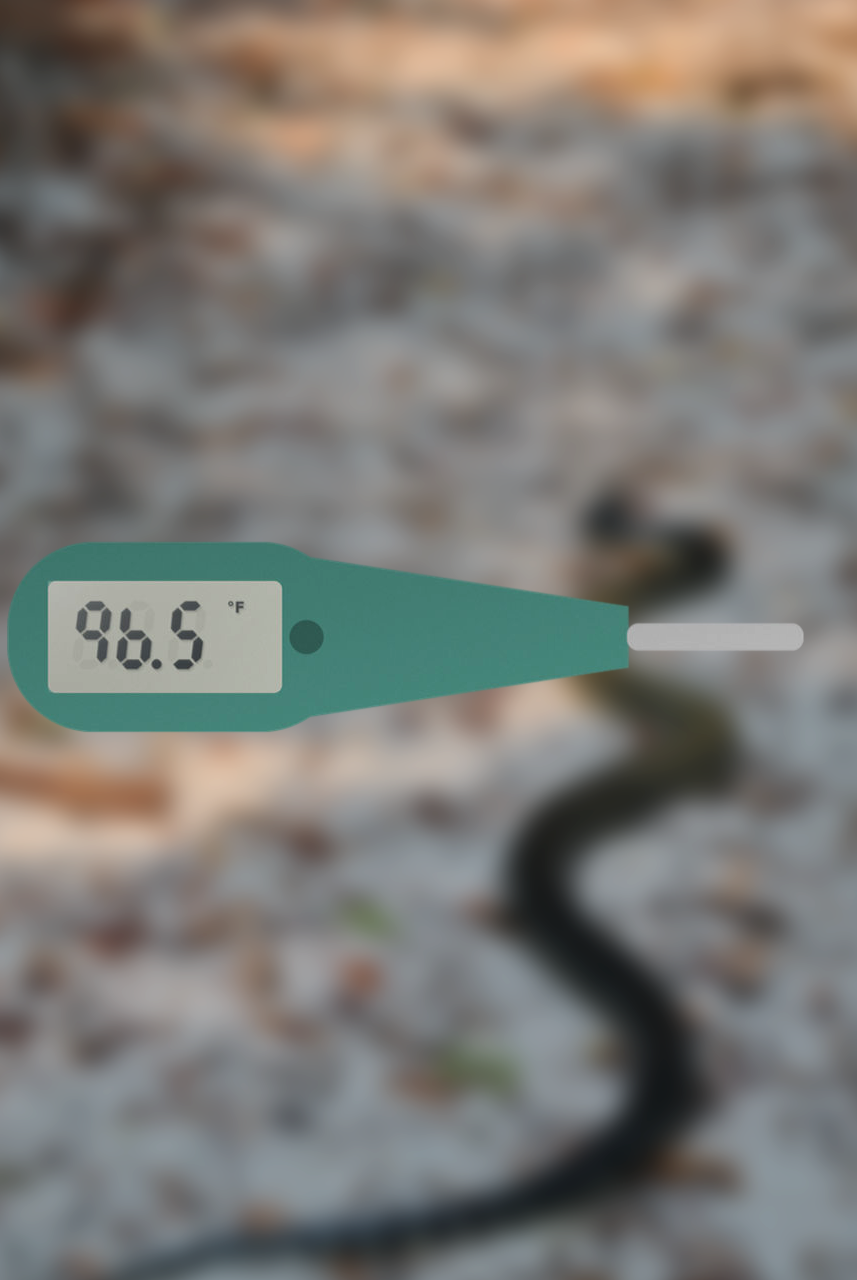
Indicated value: 96.5 (°F)
